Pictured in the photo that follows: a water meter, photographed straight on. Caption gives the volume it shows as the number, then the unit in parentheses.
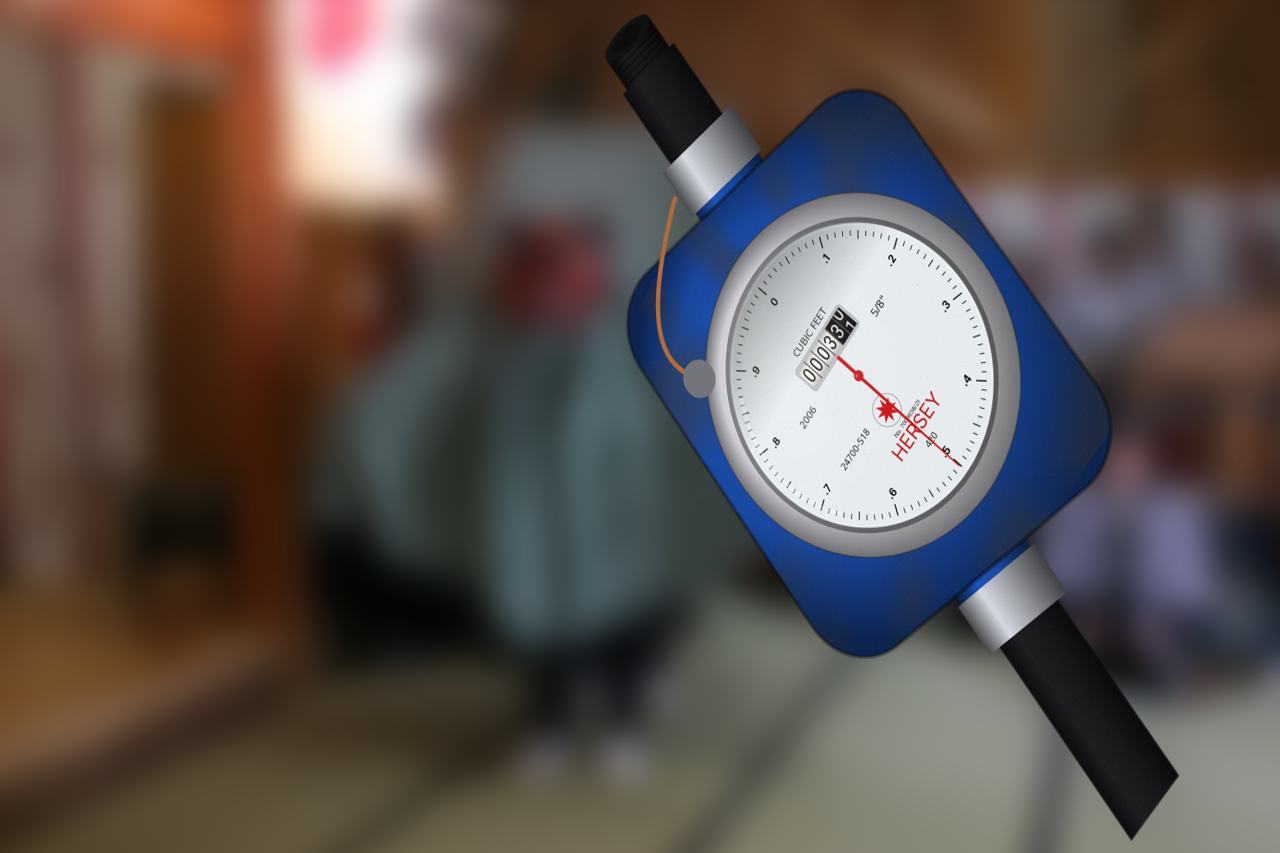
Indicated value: 330.50 (ft³)
